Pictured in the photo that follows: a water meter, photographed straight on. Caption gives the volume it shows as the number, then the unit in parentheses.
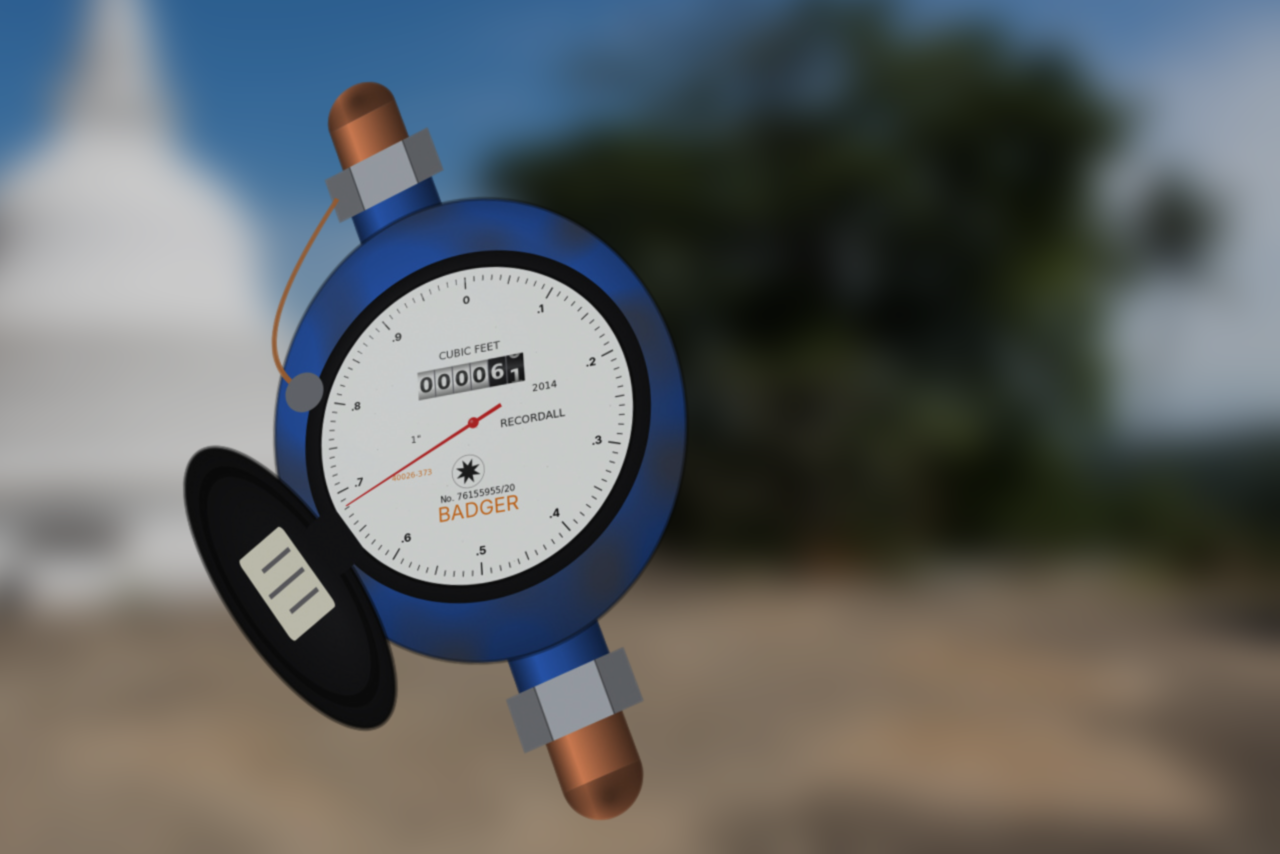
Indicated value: 60.68 (ft³)
